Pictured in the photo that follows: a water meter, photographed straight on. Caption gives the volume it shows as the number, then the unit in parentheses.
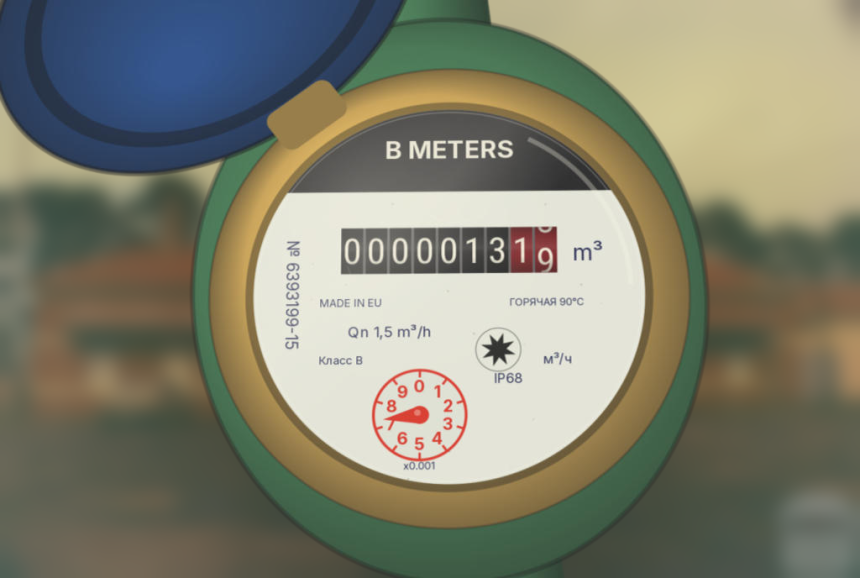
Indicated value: 13.187 (m³)
